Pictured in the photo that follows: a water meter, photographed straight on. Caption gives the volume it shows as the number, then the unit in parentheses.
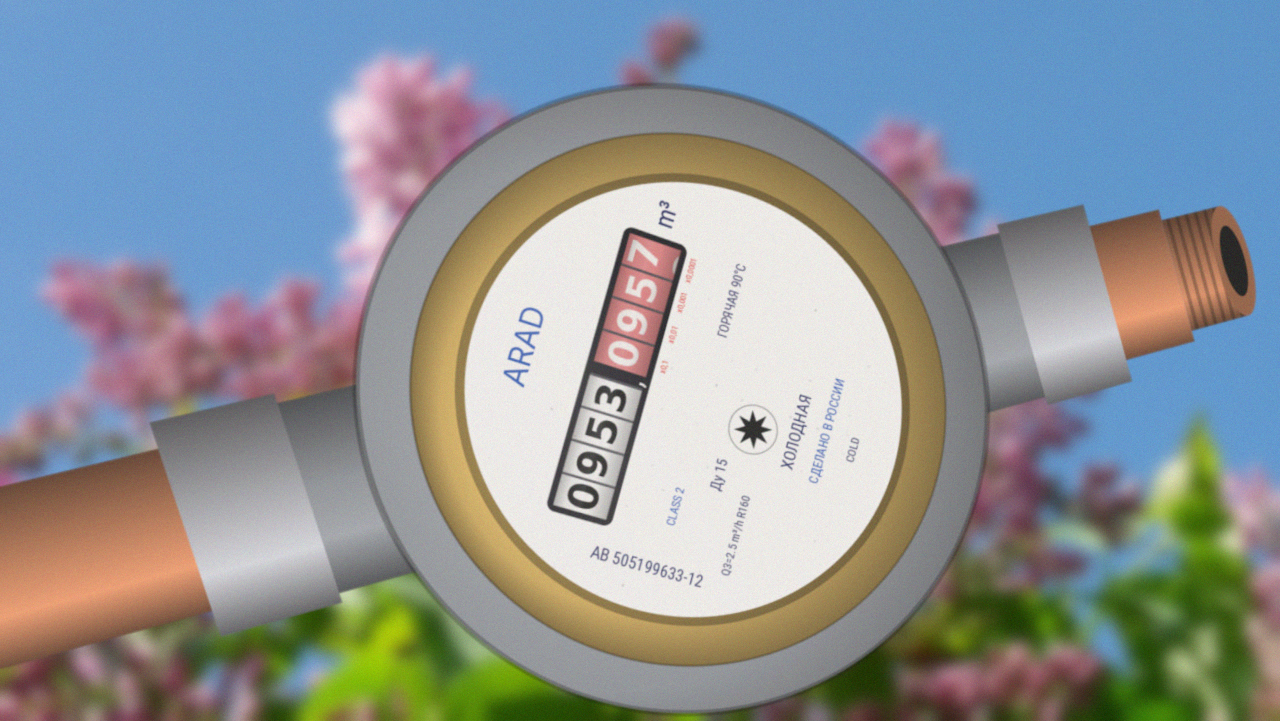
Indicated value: 953.0957 (m³)
